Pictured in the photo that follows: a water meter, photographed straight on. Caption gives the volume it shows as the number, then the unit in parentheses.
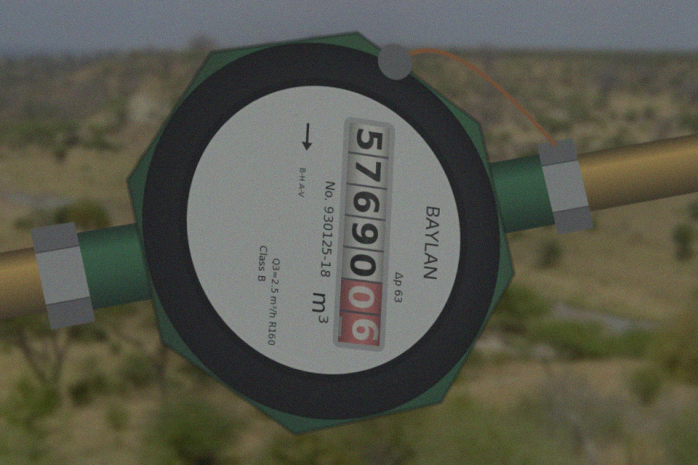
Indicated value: 57690.06 (m³)
